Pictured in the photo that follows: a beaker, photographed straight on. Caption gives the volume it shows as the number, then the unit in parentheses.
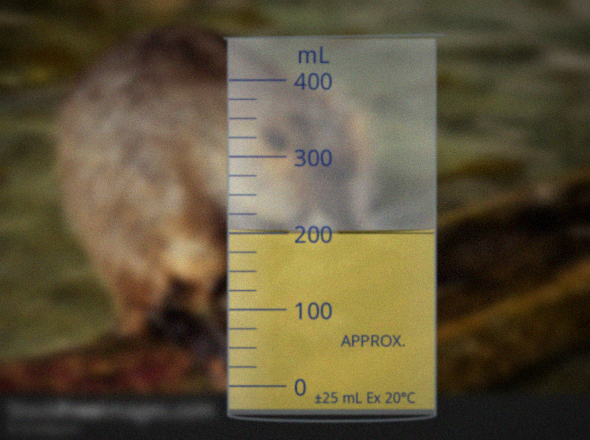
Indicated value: 200 (mL)
